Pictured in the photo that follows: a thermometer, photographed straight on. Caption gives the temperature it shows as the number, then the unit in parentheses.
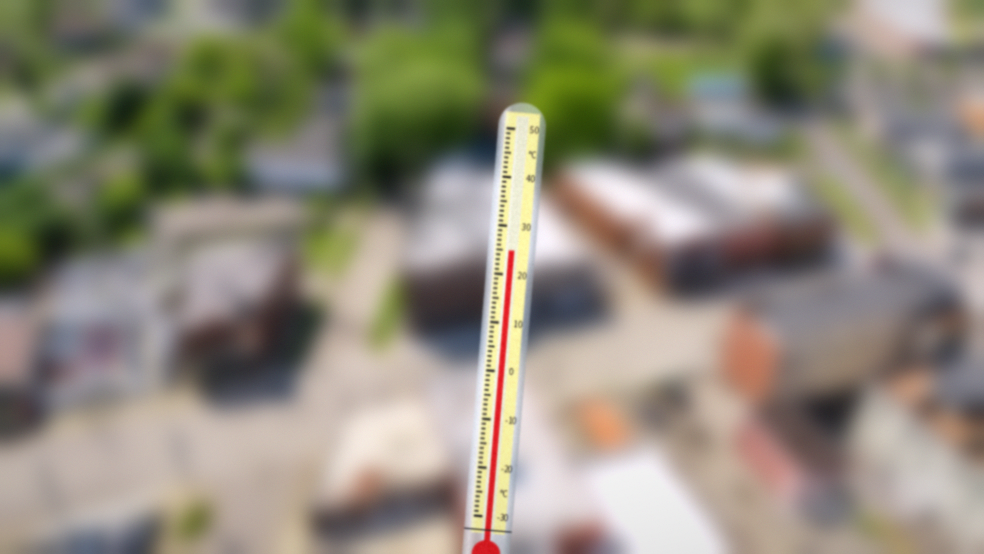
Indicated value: 25 (°C)
